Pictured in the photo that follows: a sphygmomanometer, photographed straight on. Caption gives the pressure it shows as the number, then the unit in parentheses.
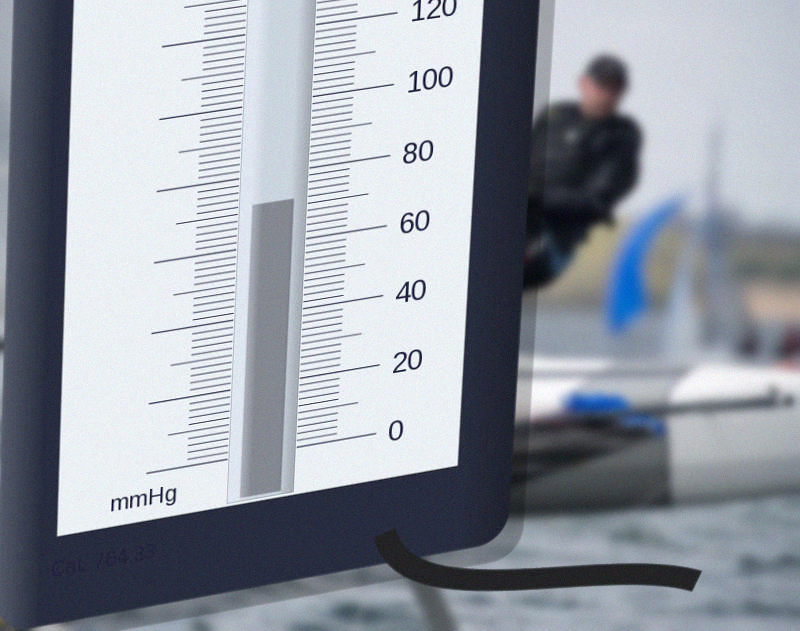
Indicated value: 72 (mmHg)
